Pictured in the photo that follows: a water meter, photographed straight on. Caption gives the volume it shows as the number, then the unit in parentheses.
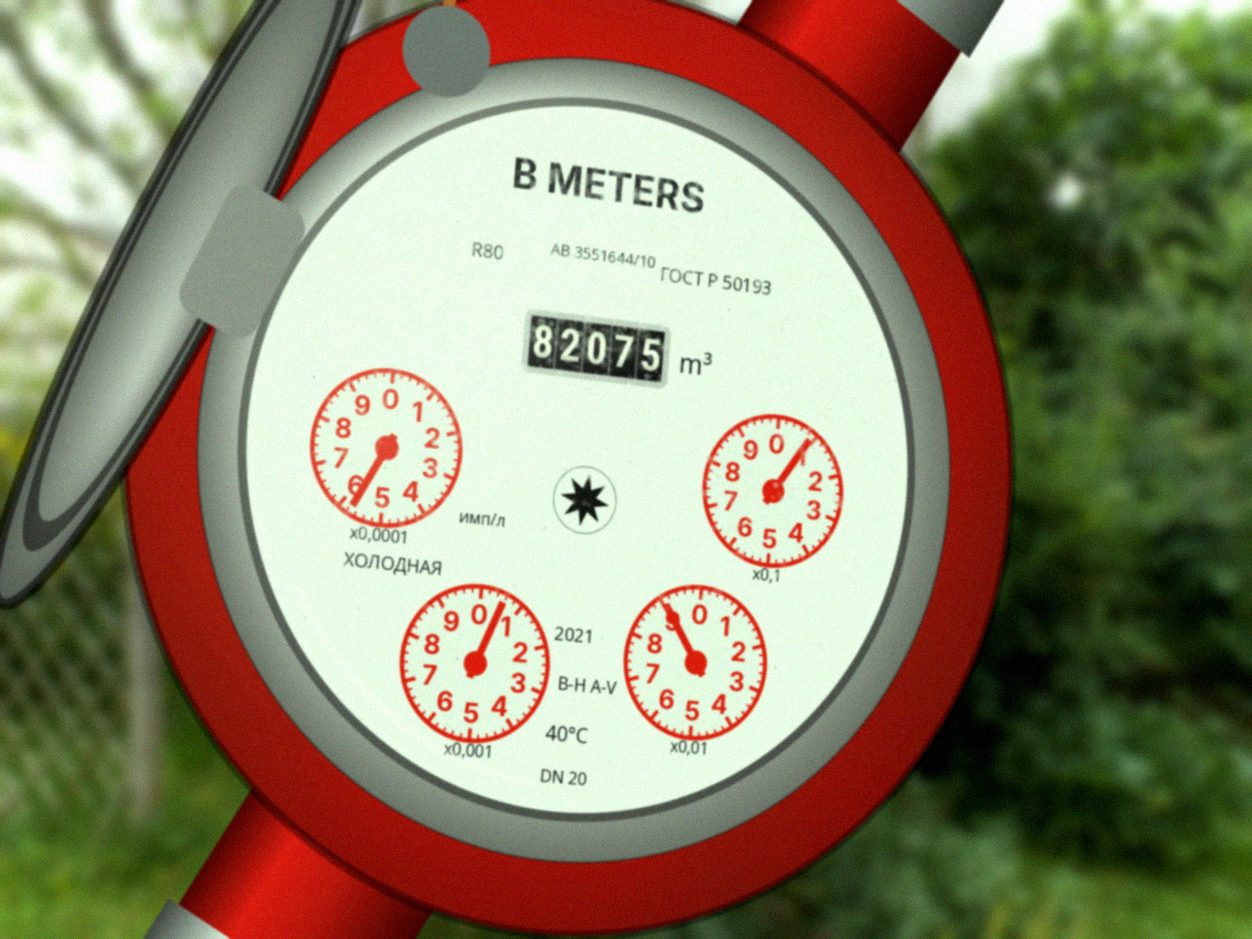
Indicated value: 82075.0905 (m³)
